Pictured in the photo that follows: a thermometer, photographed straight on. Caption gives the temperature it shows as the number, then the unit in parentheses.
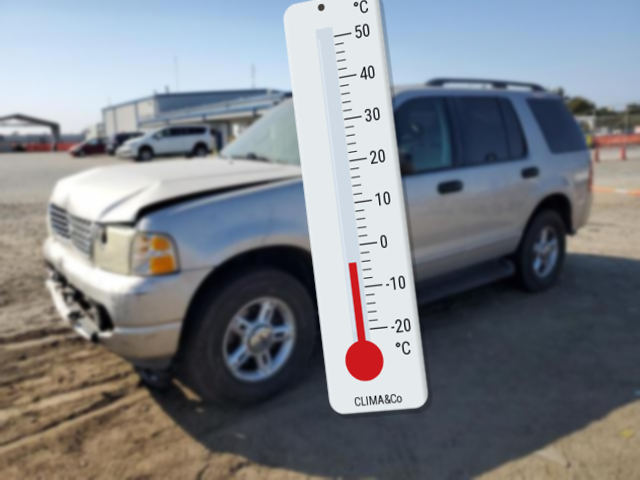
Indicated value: -4 (°C)
